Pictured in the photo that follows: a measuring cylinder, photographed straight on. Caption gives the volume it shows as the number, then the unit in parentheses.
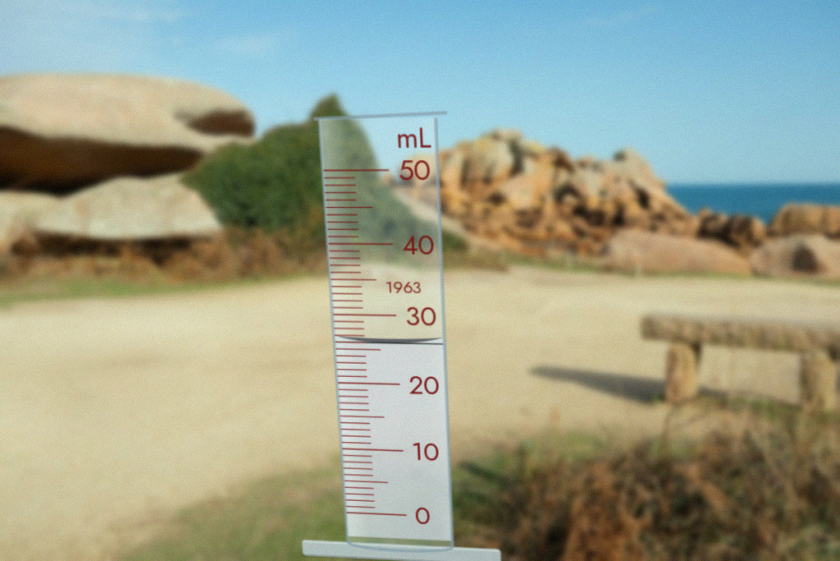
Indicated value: 26 (mL)
